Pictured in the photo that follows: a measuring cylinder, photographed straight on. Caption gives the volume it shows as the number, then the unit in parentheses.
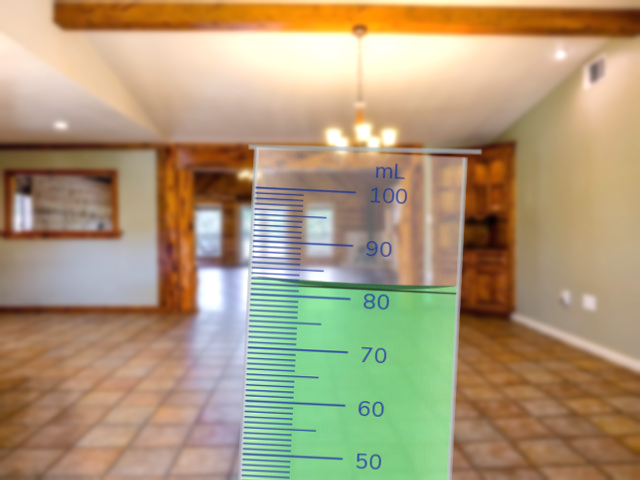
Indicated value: 82 (mL)
